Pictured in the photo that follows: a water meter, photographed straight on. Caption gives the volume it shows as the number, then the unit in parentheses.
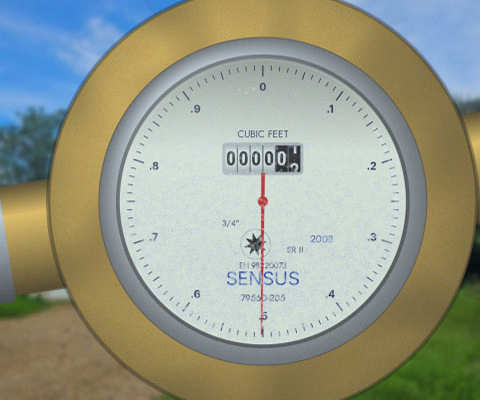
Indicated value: 1.50 (ft³)
